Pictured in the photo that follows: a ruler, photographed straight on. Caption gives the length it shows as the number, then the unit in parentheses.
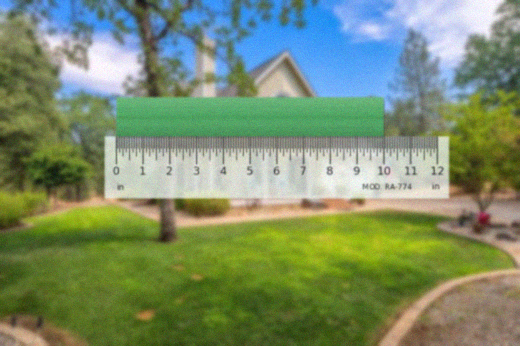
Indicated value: 10 (in)
